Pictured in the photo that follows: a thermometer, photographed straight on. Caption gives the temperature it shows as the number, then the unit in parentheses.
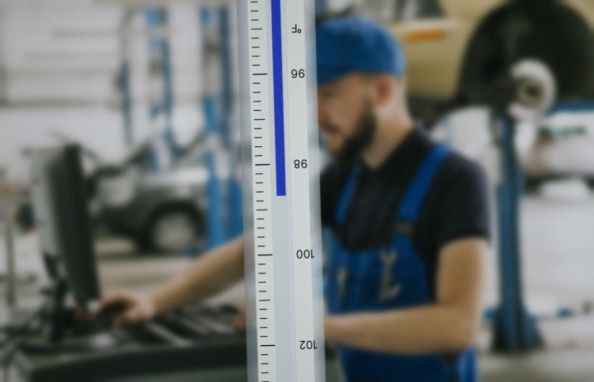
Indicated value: 98.7 (°F)
